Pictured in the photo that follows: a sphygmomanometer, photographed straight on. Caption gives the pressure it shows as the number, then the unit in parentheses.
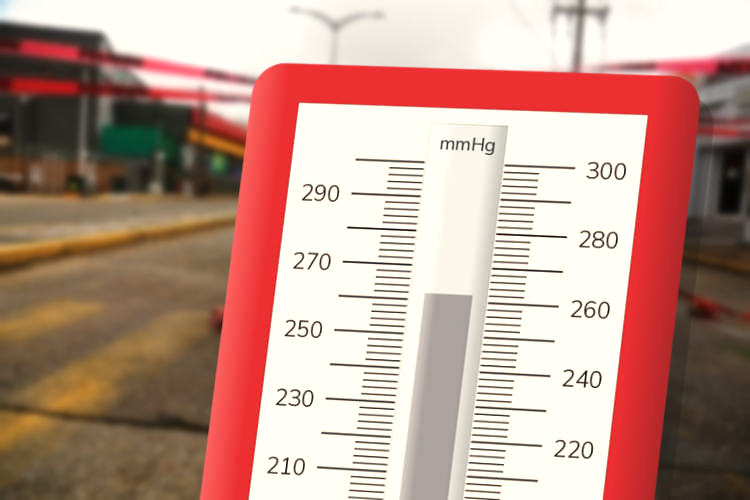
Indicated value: 262 (mmHg)
